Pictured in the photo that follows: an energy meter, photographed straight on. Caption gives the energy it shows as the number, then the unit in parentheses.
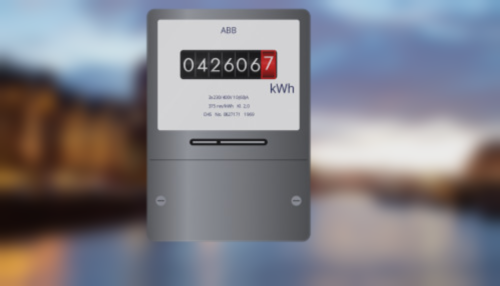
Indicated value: 42606.7 (kWh)
